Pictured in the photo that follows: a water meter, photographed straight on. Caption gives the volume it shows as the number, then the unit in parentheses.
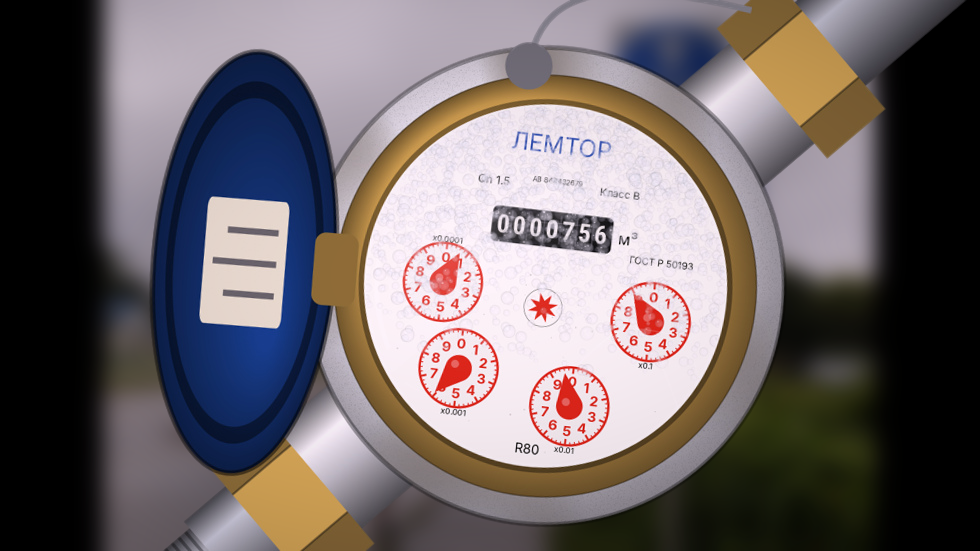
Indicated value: 756.8960 (m³)
